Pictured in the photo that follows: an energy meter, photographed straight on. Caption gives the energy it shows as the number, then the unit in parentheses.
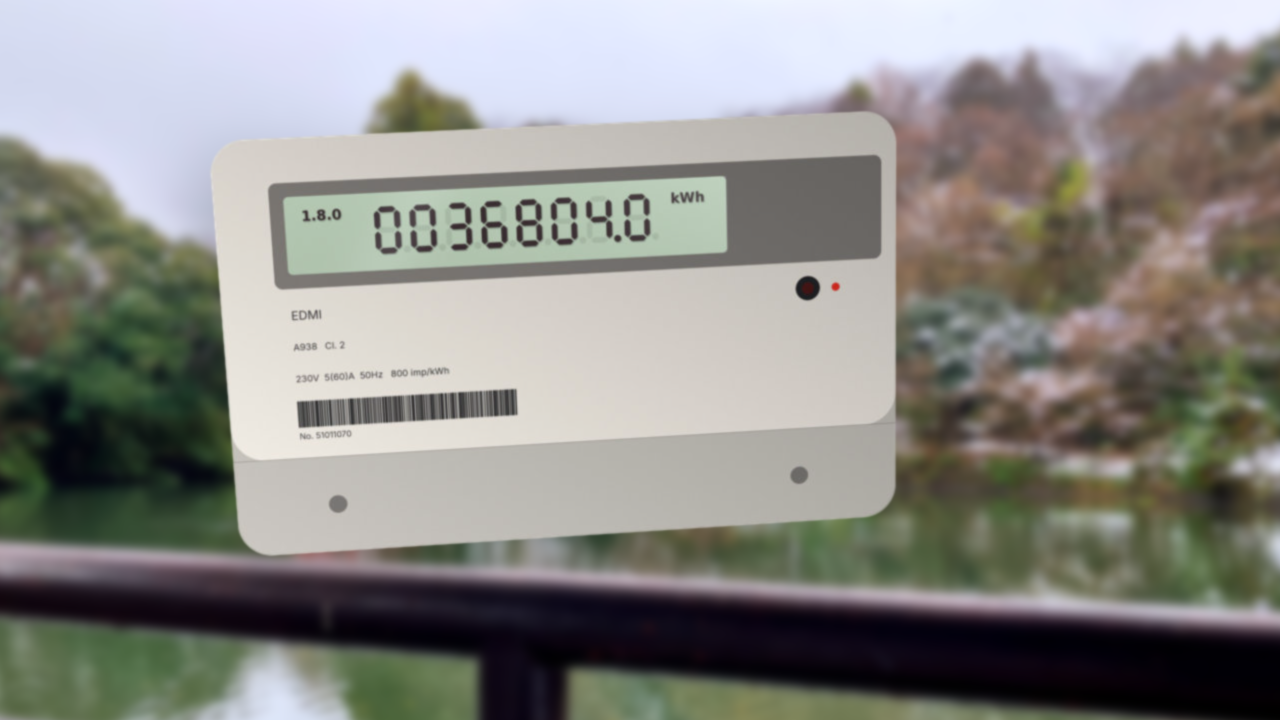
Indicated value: 36804.0 (kWh)
